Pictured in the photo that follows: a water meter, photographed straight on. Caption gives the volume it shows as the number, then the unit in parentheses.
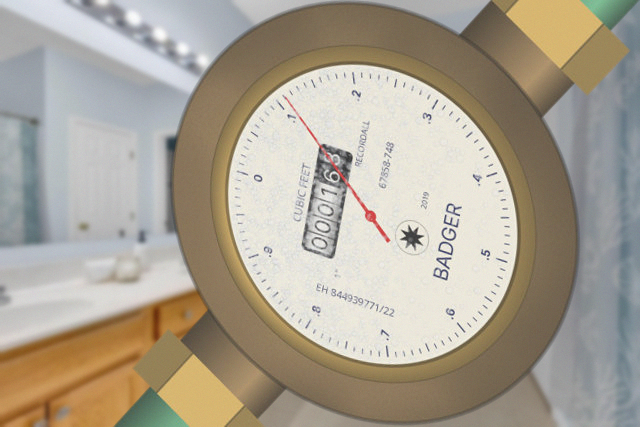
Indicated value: 168.11 (ft³)
